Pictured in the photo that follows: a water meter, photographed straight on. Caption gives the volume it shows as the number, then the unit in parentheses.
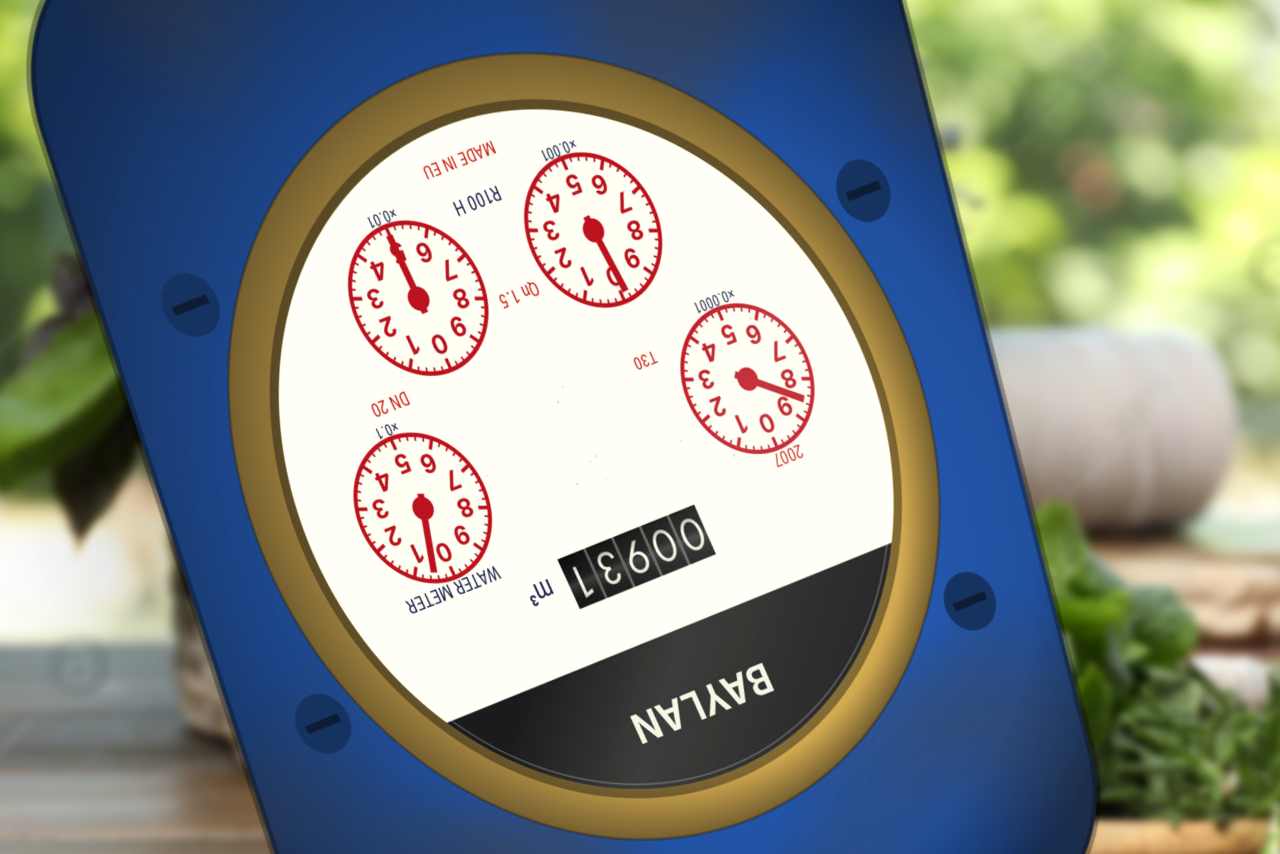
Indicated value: 931.0498 (m³)
